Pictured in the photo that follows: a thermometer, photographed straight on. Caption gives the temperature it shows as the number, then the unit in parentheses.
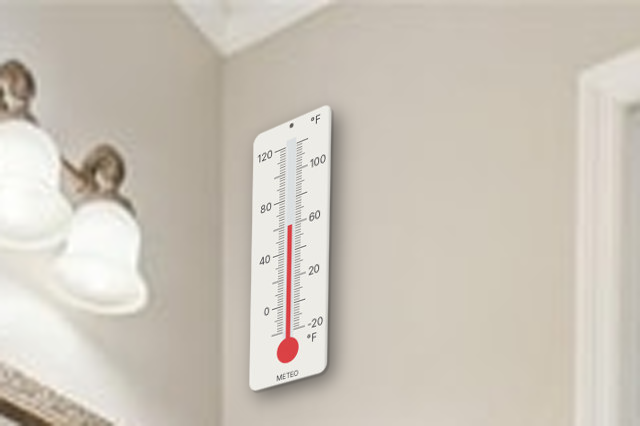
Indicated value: 60 (°F)
